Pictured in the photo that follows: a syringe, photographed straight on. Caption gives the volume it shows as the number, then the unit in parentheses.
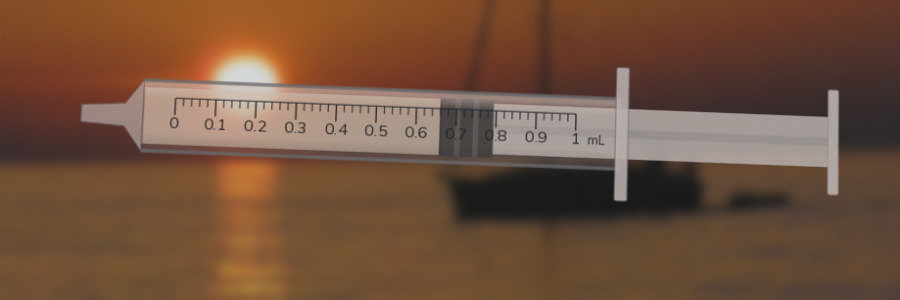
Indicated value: 0.66 (mL)
